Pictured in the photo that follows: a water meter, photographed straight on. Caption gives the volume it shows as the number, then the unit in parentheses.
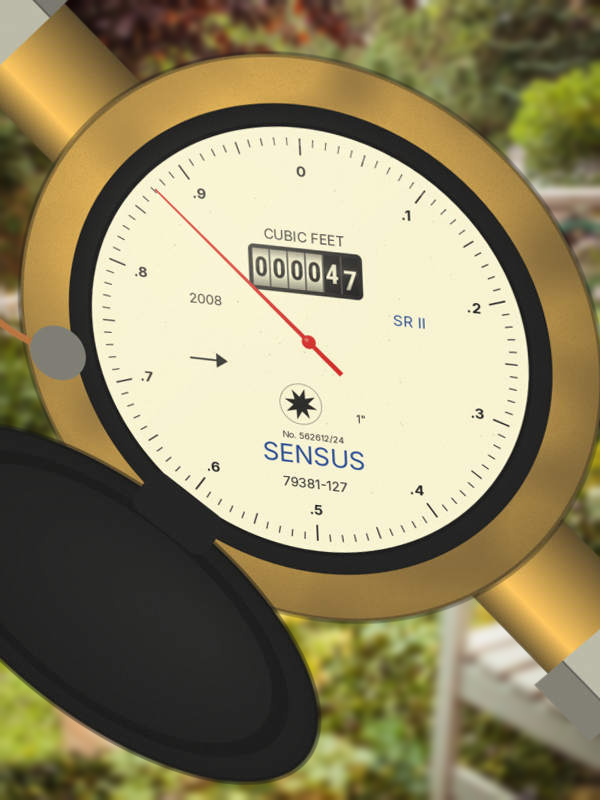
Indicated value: 46.87 (ft³)
